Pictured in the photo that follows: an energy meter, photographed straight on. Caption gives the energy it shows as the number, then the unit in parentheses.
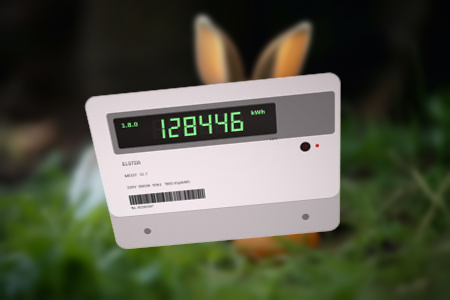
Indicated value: 128446 (kWh)
